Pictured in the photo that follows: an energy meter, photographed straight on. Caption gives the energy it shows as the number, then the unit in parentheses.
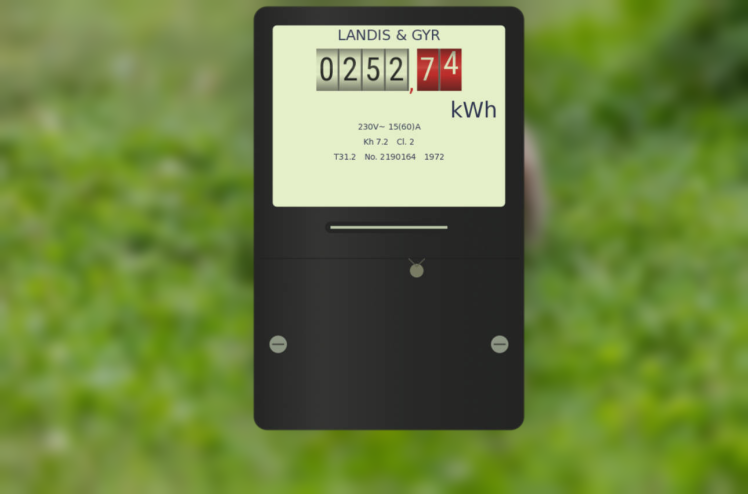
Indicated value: 252.74 (kWh)
